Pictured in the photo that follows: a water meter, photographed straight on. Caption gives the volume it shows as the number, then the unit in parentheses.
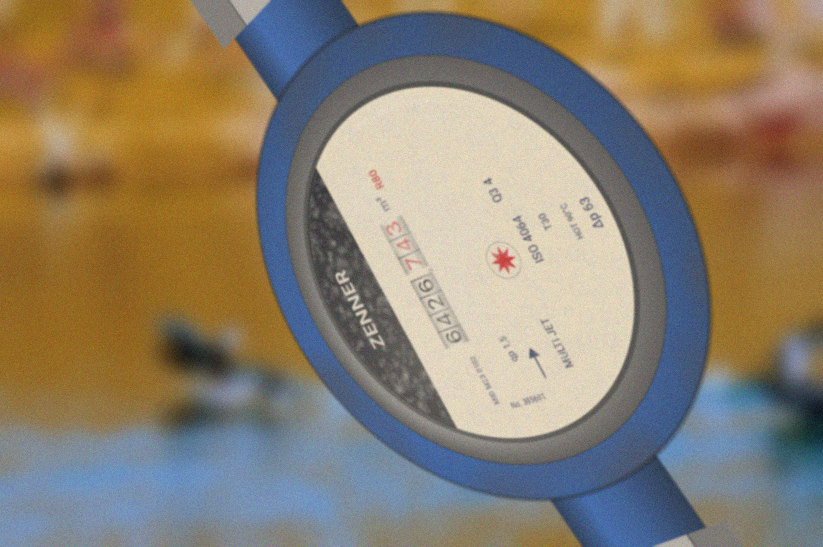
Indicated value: 6426.743 (m³)
